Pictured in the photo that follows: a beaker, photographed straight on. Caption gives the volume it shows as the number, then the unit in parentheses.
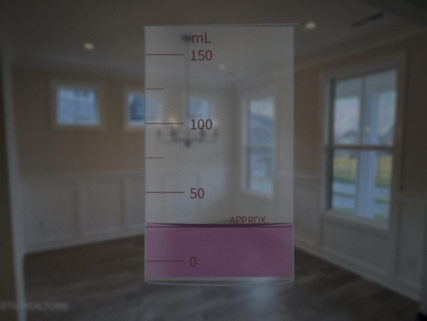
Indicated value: 25 (mL)
